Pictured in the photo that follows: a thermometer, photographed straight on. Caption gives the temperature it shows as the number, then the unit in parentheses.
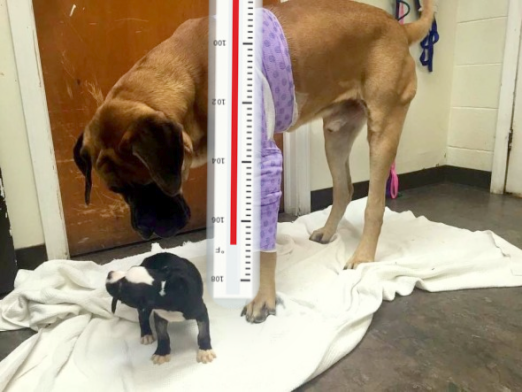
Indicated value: 106.8 (°F)
